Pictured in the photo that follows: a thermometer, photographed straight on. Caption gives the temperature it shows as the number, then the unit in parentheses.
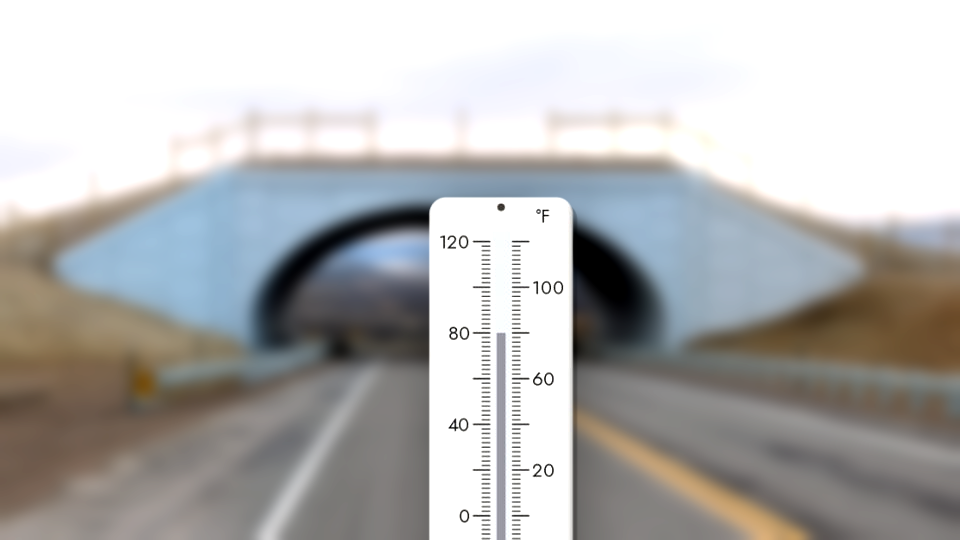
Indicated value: 80 (°F)
